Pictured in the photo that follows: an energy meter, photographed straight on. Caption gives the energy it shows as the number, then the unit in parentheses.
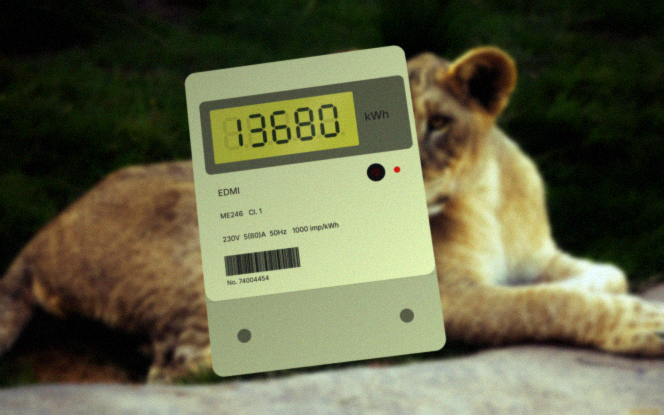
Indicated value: 13680 (kWh)
